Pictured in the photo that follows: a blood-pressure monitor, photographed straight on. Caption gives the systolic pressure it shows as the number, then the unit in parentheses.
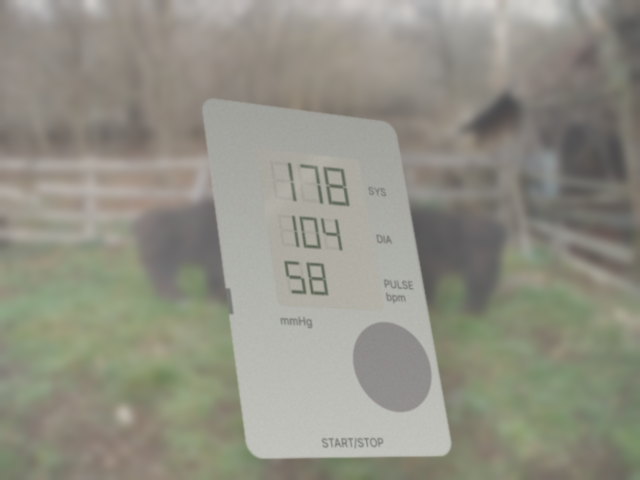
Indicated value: 178 (mmHg)
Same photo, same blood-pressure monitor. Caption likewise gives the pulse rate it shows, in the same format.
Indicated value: 58 (bpm)
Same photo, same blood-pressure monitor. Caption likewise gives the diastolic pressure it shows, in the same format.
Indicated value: 104 (mmHg)
